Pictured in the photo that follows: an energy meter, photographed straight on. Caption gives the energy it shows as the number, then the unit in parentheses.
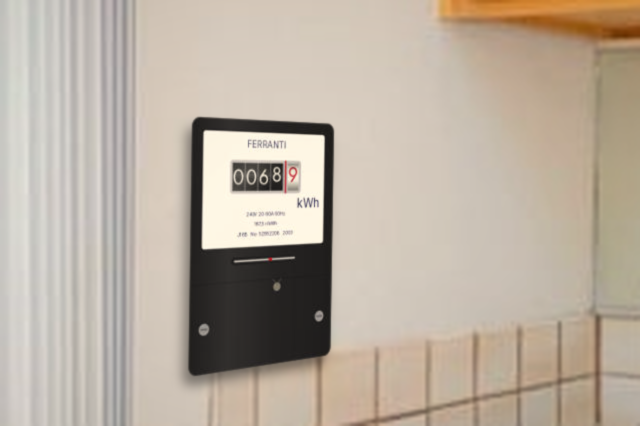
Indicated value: 68.9 (kWh)
